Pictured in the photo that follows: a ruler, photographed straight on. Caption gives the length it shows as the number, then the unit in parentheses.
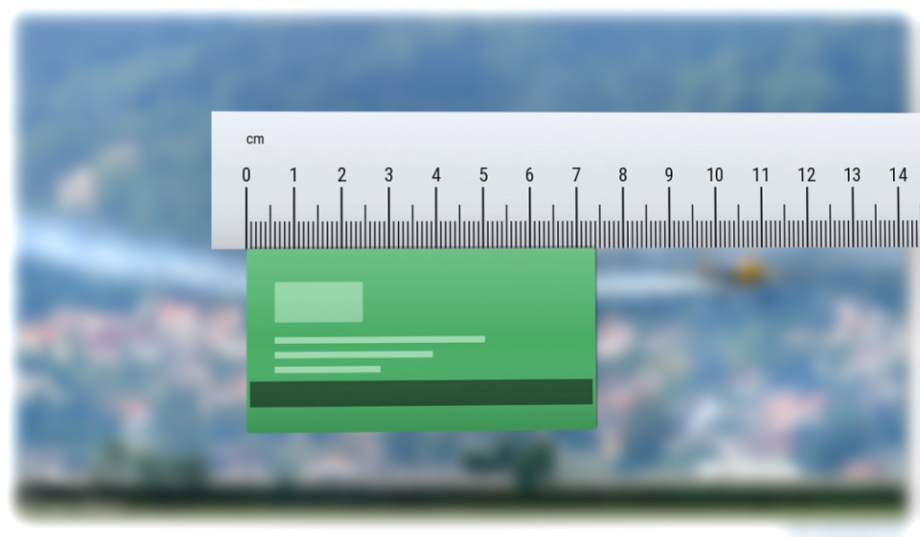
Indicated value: 7.4 (cm)
